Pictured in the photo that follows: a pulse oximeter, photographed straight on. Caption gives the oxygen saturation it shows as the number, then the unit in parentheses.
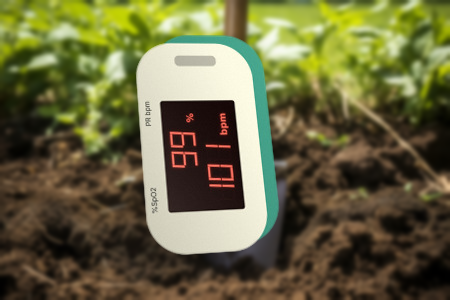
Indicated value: 99 (%)
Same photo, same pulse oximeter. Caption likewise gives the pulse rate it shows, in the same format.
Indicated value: 101 (bpm)
